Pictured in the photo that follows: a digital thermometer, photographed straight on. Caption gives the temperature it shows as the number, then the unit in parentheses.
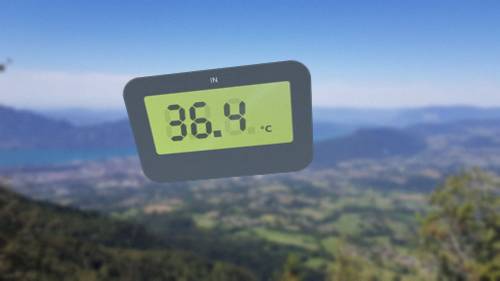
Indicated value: 36.4 (°C)
